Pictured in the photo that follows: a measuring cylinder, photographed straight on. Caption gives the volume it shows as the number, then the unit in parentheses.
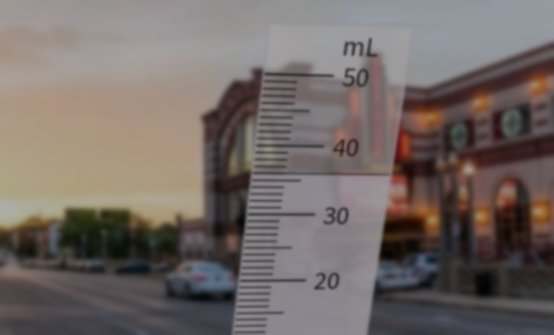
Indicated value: 36 (mL)
